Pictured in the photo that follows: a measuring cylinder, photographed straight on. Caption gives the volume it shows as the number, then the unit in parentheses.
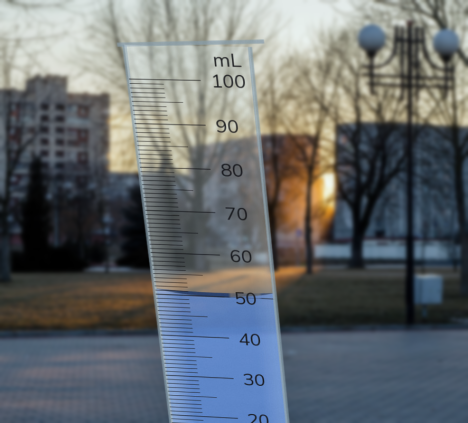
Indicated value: 50 (mL)
